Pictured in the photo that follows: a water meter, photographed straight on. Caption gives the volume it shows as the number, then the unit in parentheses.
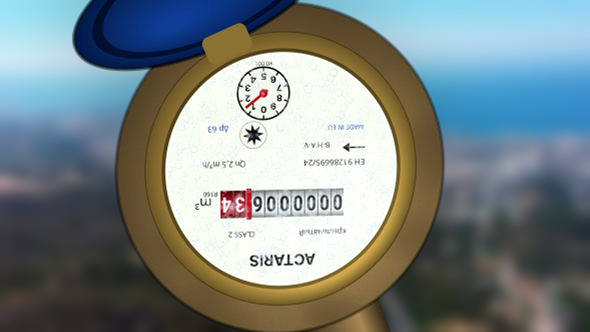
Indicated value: 6.341 (m³)
